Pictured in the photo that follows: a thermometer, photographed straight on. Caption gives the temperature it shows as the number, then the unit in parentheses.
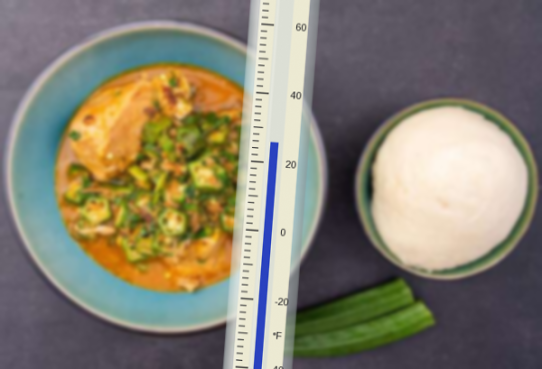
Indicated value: 26 (°F)
